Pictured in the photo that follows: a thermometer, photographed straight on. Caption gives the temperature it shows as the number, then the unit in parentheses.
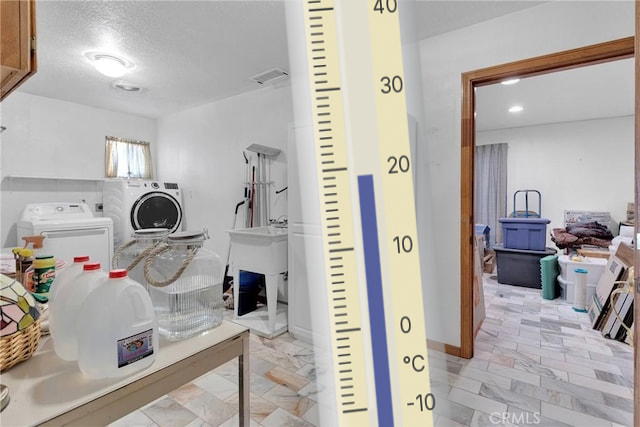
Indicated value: 19 (°C)
